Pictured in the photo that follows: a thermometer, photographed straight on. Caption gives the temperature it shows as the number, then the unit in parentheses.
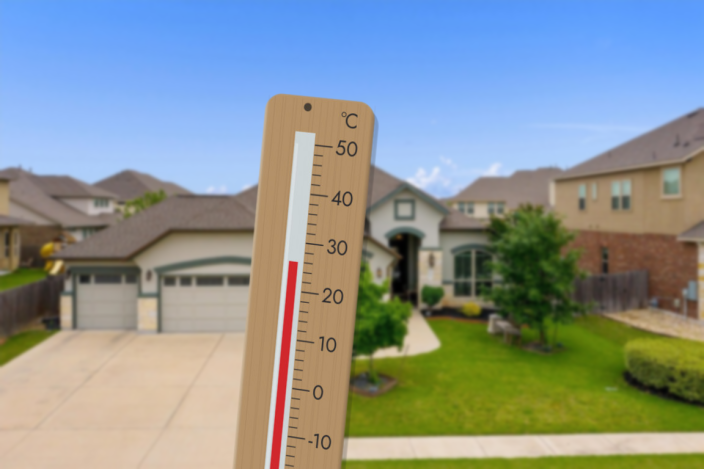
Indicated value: 26 (°C)
